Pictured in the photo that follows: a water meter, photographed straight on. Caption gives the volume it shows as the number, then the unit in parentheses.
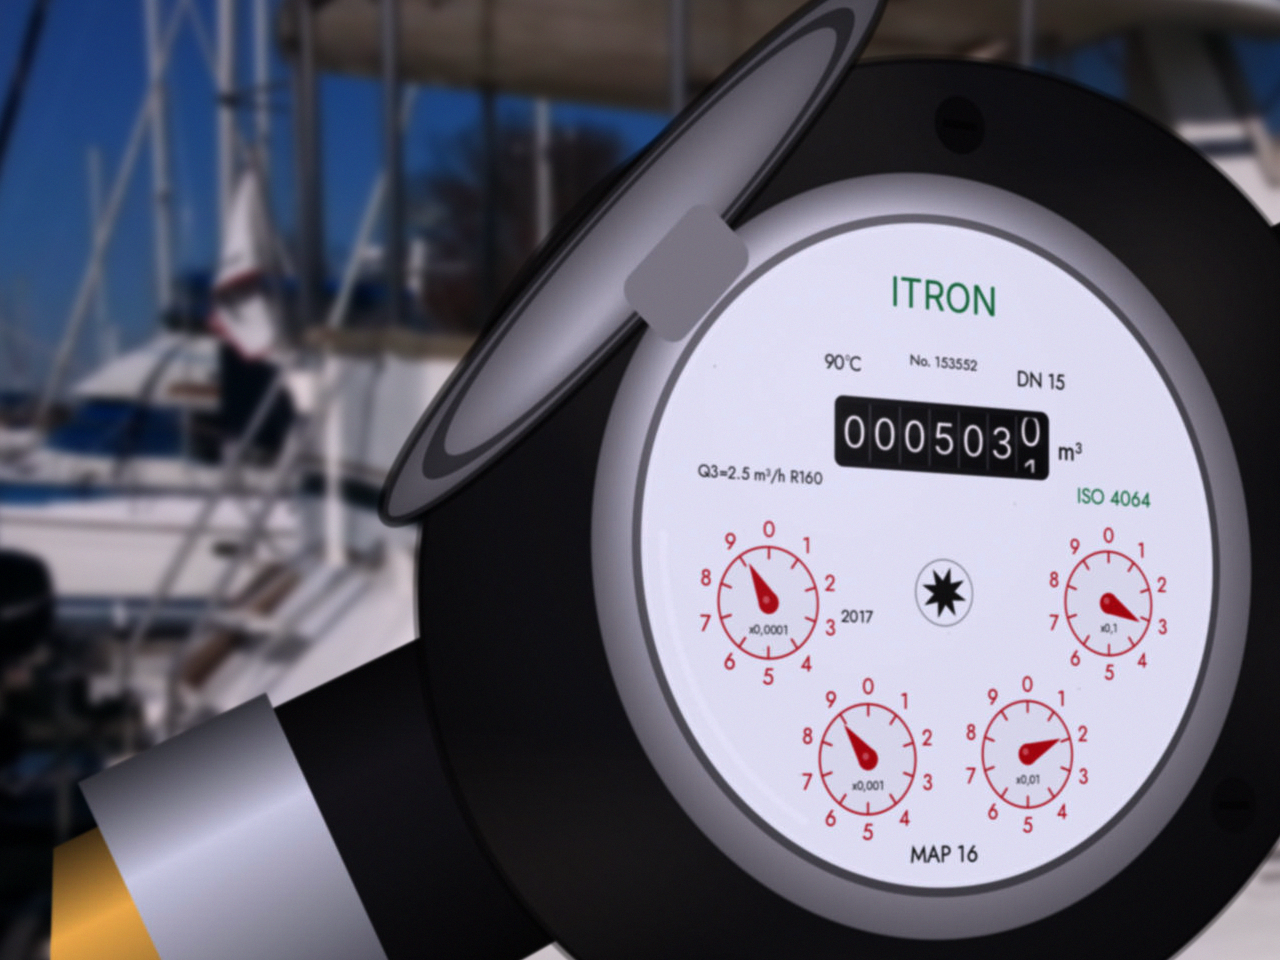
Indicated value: 5030.3189 (m³)
